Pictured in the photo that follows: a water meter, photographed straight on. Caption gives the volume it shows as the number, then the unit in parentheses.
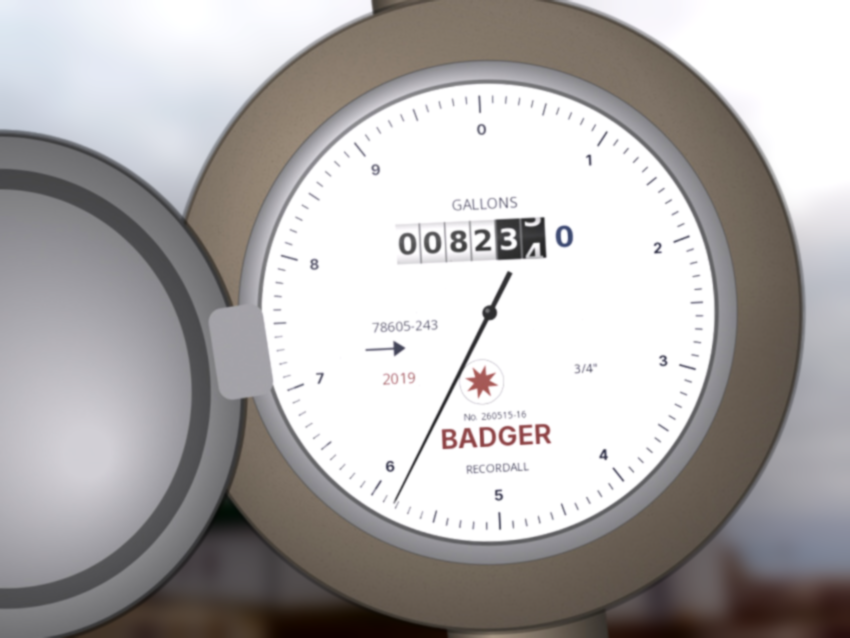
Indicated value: 82335.8 (gal)
